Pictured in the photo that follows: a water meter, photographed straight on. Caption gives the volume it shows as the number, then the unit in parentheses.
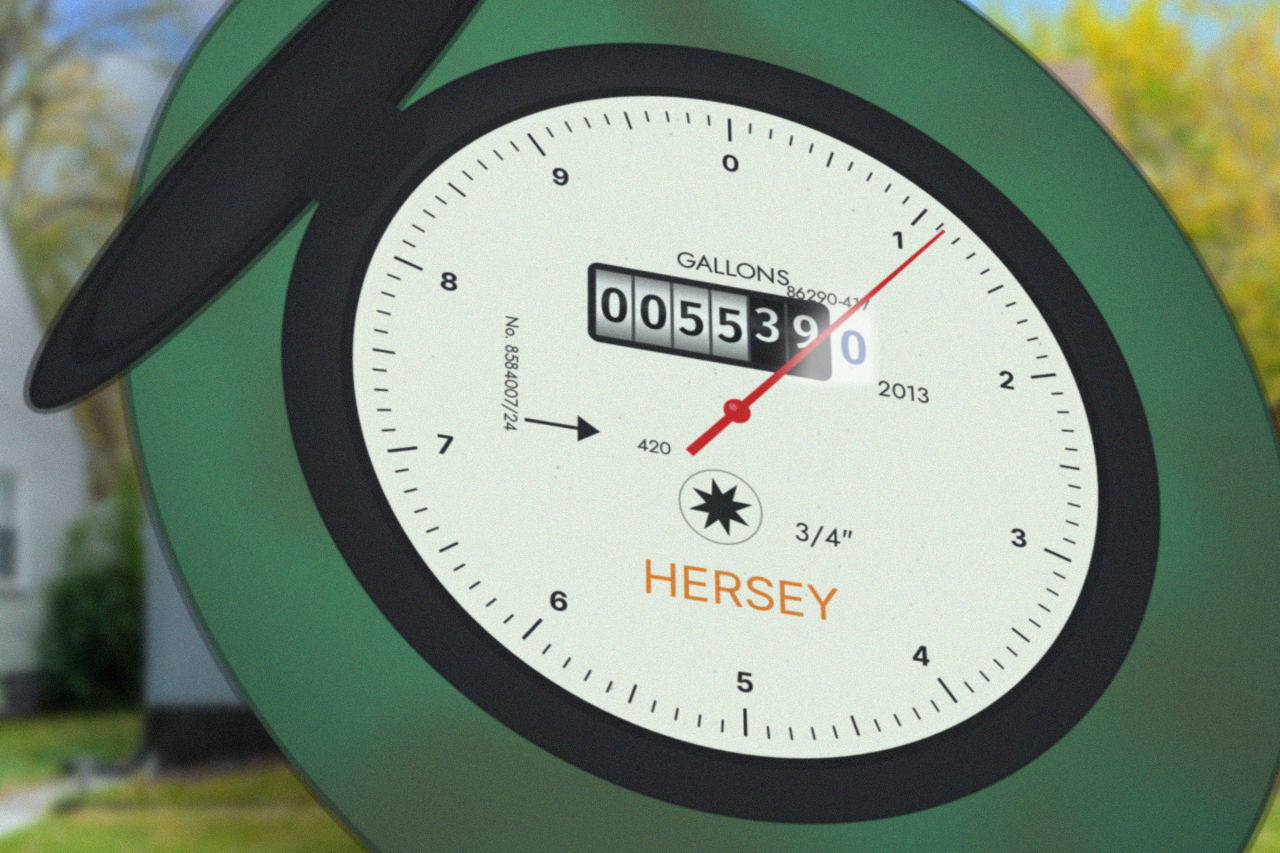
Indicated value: 55391.1 (gal)
